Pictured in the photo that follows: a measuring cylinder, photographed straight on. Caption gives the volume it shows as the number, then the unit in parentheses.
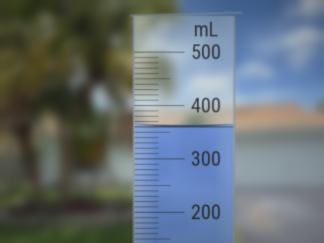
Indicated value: 360 (mL)
